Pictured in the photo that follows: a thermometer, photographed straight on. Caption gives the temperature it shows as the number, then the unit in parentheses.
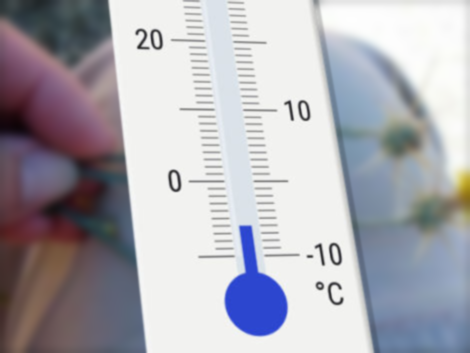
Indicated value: -6 (°C)
